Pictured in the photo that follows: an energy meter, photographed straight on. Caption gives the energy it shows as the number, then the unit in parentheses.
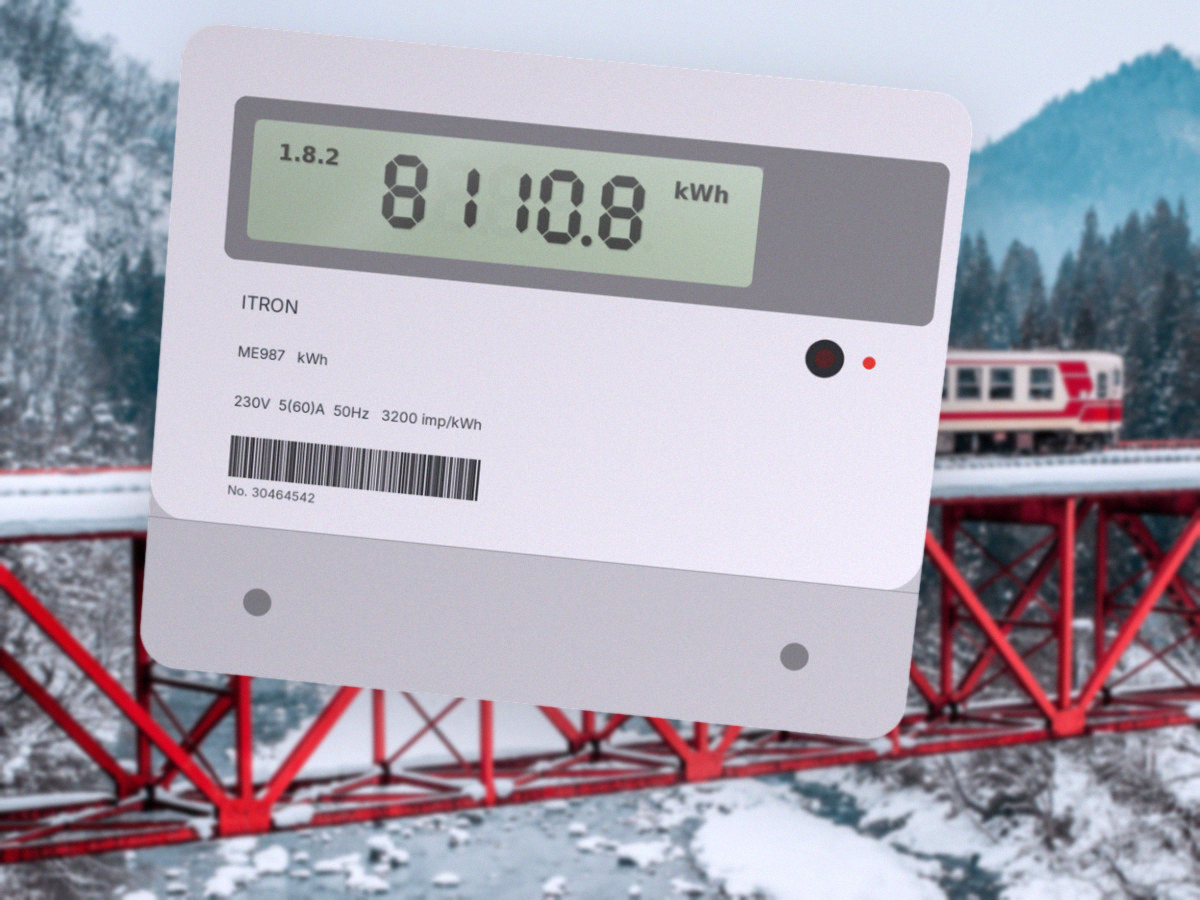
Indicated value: 8110.8 (kWh)
